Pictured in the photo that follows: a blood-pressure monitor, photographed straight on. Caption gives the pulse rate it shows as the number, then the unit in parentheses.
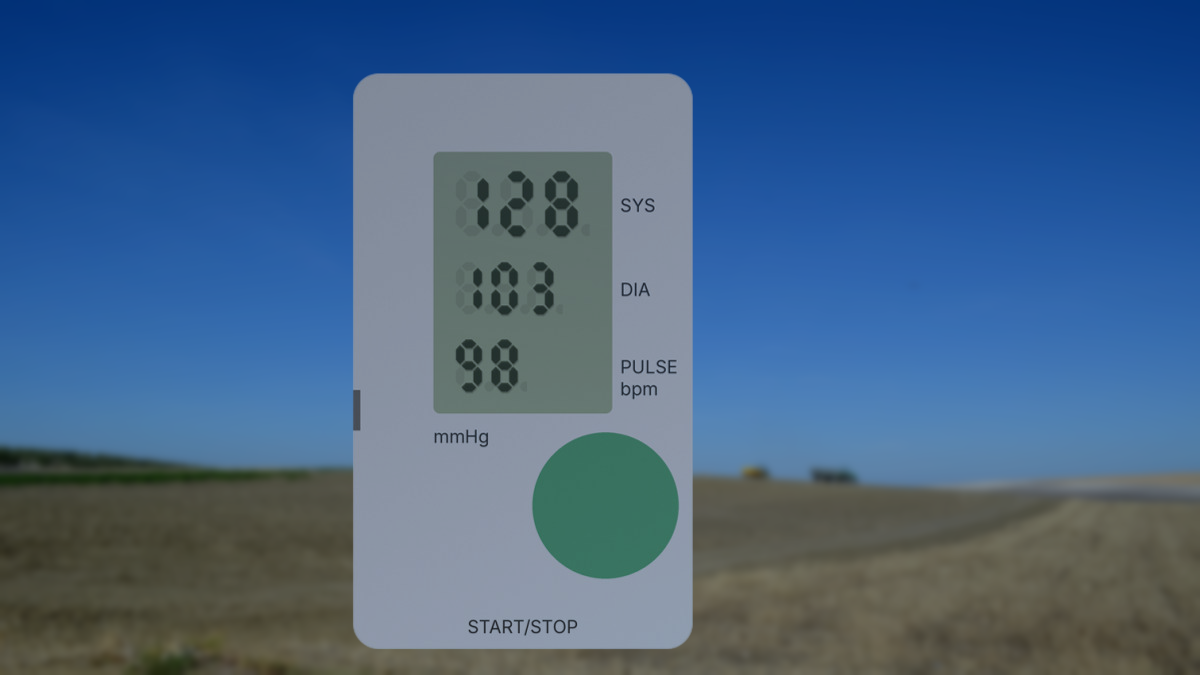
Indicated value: 98 (bpm)
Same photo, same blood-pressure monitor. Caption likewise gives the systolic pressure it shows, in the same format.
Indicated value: 128 (mmHg)
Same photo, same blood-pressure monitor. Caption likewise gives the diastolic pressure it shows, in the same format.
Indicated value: 103 (mmHg)
